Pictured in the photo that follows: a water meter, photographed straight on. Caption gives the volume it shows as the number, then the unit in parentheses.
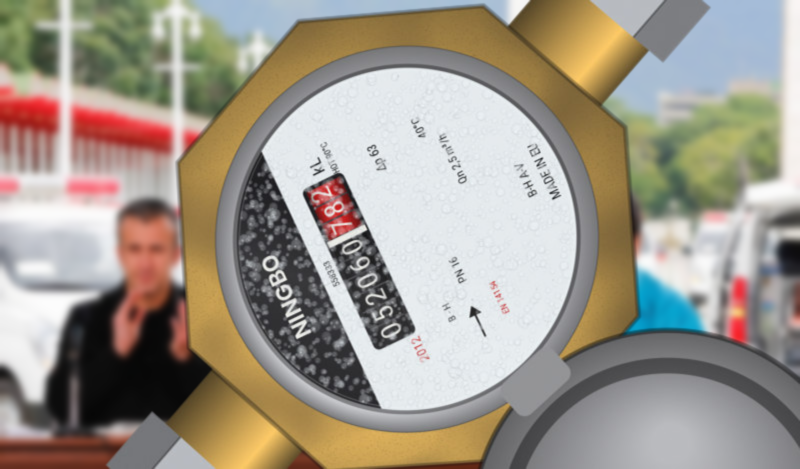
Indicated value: 52060.782 (kL)
